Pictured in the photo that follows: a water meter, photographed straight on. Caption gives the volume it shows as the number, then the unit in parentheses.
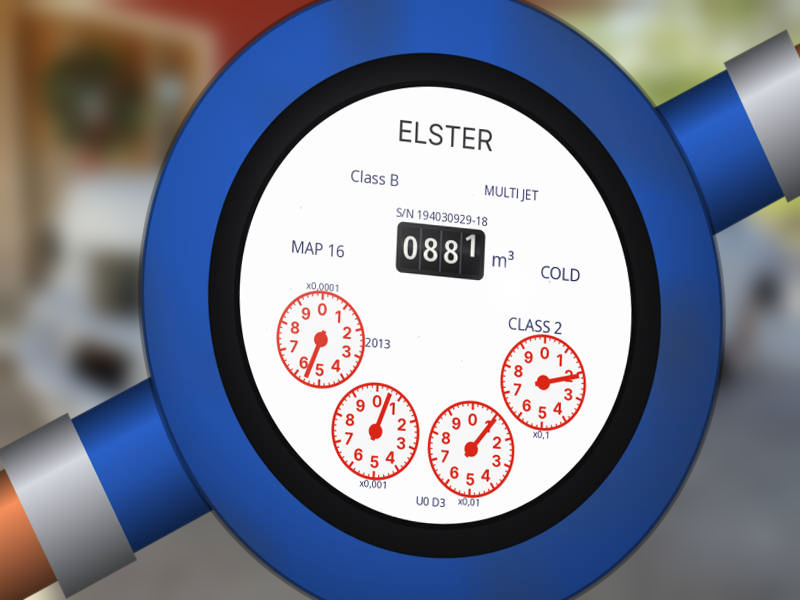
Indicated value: 881.2105 (m³)
